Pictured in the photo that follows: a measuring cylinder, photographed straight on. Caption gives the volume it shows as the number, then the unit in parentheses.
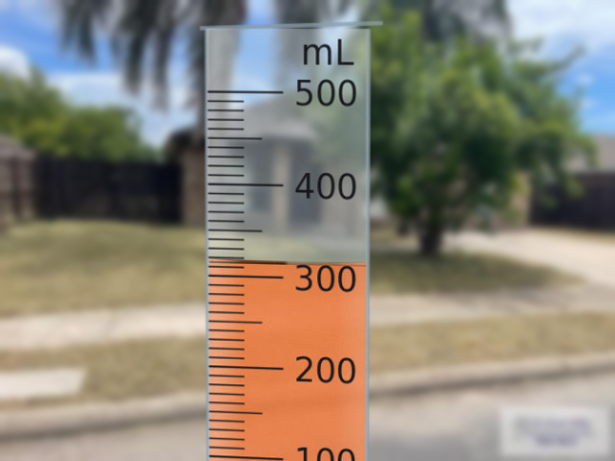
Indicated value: 315 (mL)
